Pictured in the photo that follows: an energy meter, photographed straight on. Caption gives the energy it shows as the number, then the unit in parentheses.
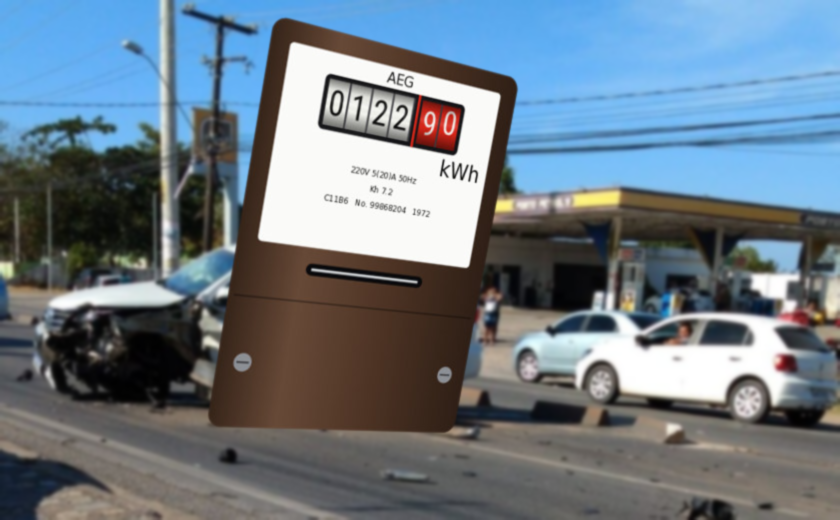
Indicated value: 122.90 (kWh)
